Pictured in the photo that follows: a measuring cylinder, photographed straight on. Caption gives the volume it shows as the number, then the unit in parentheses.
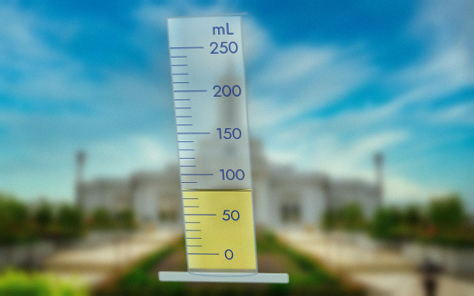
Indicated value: 80 (mL)
